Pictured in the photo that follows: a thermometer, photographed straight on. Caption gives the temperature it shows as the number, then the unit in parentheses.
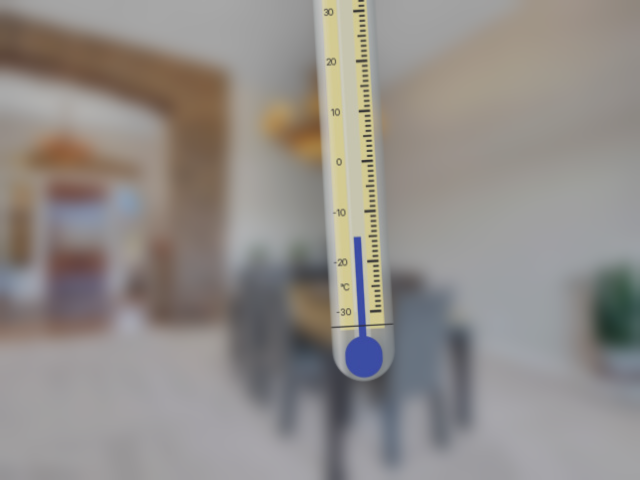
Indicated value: -15 (°C)
